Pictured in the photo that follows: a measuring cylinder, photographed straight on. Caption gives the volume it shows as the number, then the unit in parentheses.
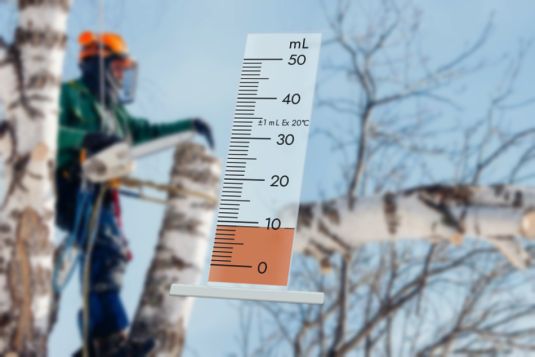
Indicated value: 9 (mL)
